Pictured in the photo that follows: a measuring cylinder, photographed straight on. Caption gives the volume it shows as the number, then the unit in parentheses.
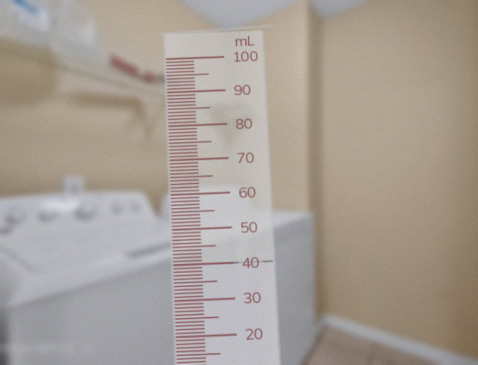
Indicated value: 40 (mL)
